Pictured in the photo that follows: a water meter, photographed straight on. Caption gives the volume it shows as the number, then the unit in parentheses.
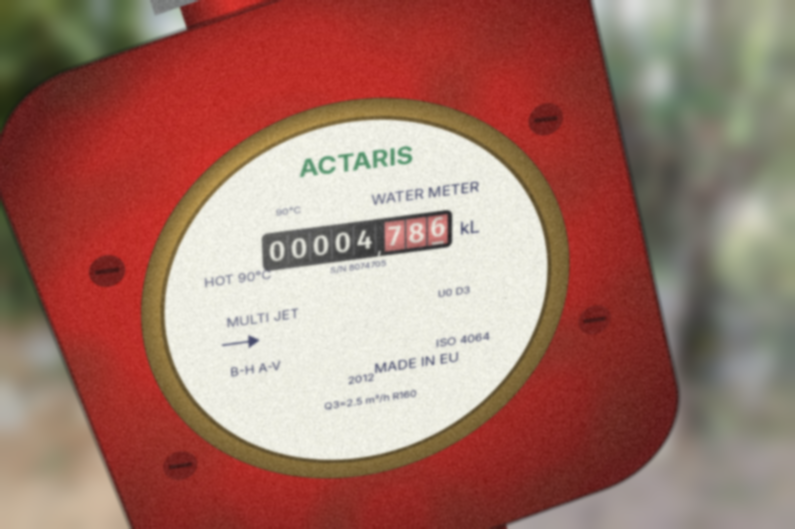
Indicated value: 4.786 (kL)
